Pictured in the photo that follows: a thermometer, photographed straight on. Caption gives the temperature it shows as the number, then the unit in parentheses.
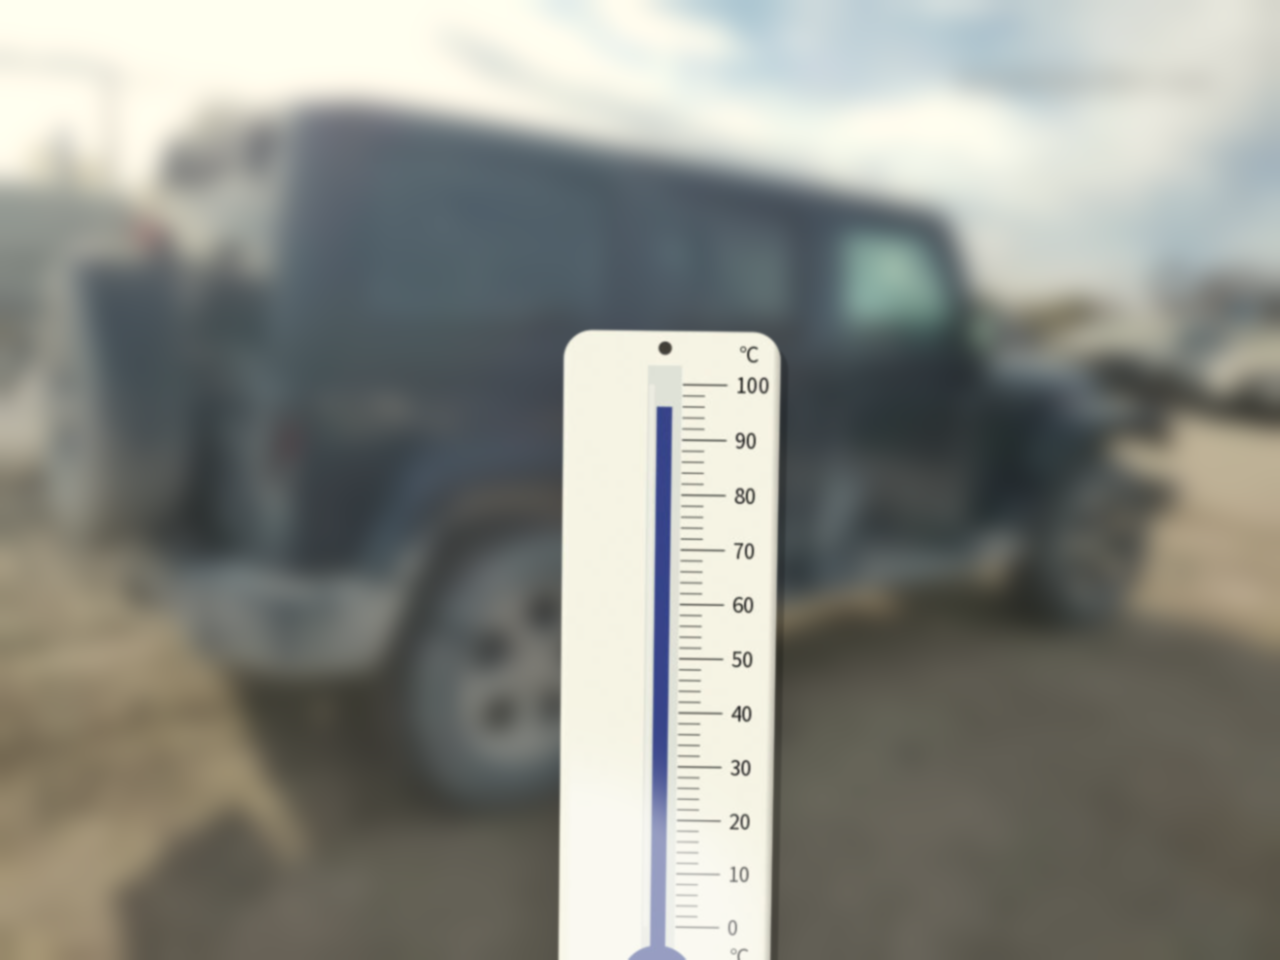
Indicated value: 96 (°C)
